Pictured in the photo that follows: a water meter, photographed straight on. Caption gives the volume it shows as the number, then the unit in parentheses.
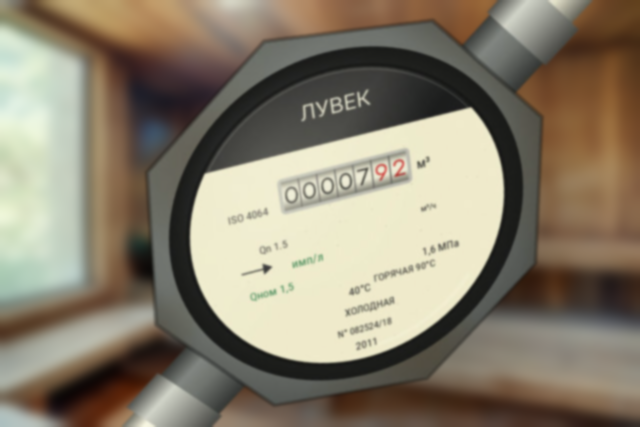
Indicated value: 7.92 (m³)
